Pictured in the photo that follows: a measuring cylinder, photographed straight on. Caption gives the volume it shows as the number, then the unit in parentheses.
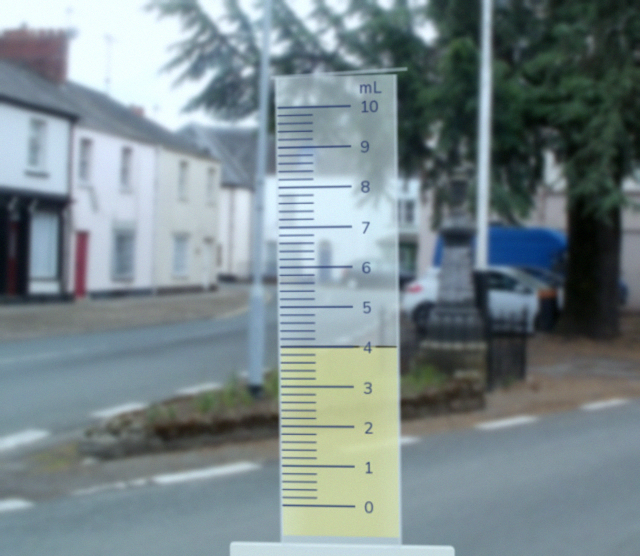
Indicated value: 4 (mL)
